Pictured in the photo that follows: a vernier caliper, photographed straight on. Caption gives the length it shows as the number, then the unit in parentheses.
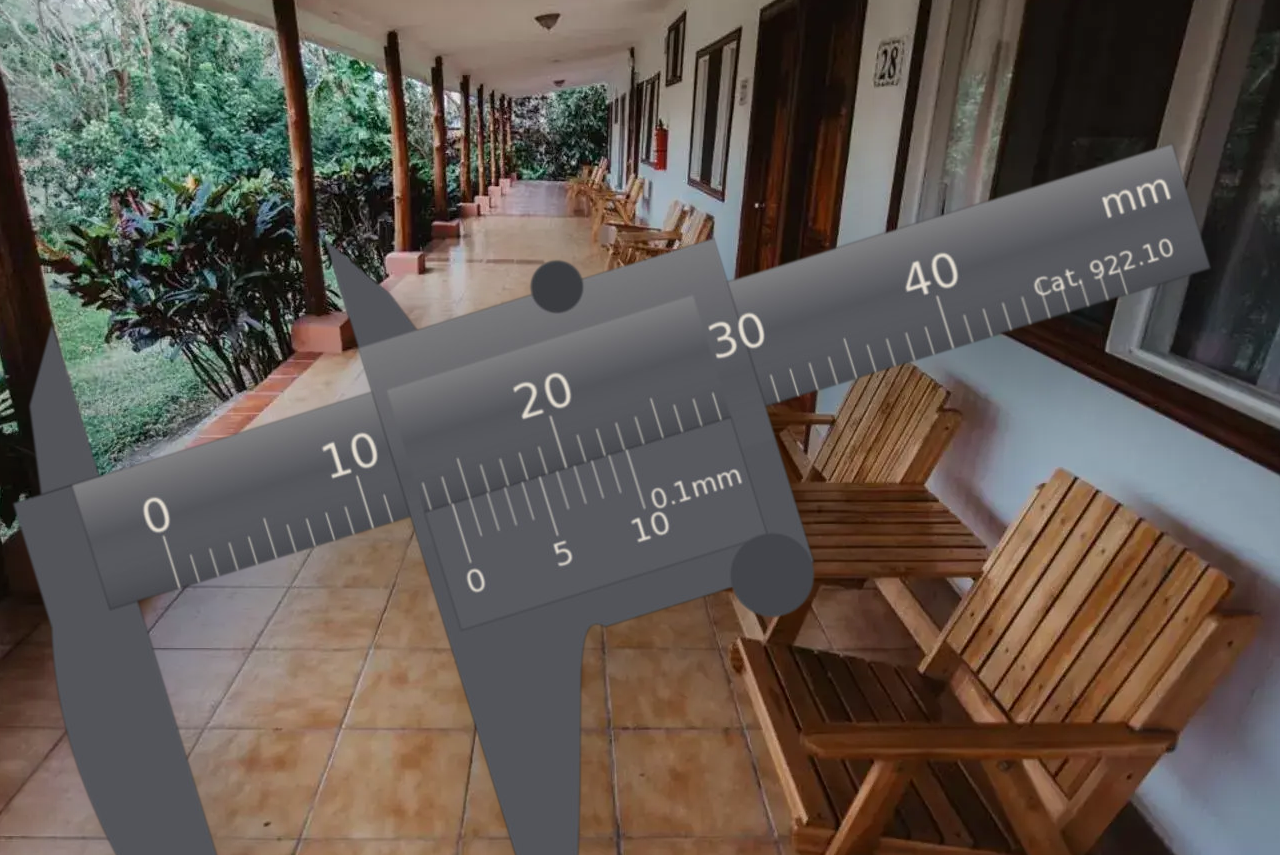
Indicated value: 14.1 (mm)
